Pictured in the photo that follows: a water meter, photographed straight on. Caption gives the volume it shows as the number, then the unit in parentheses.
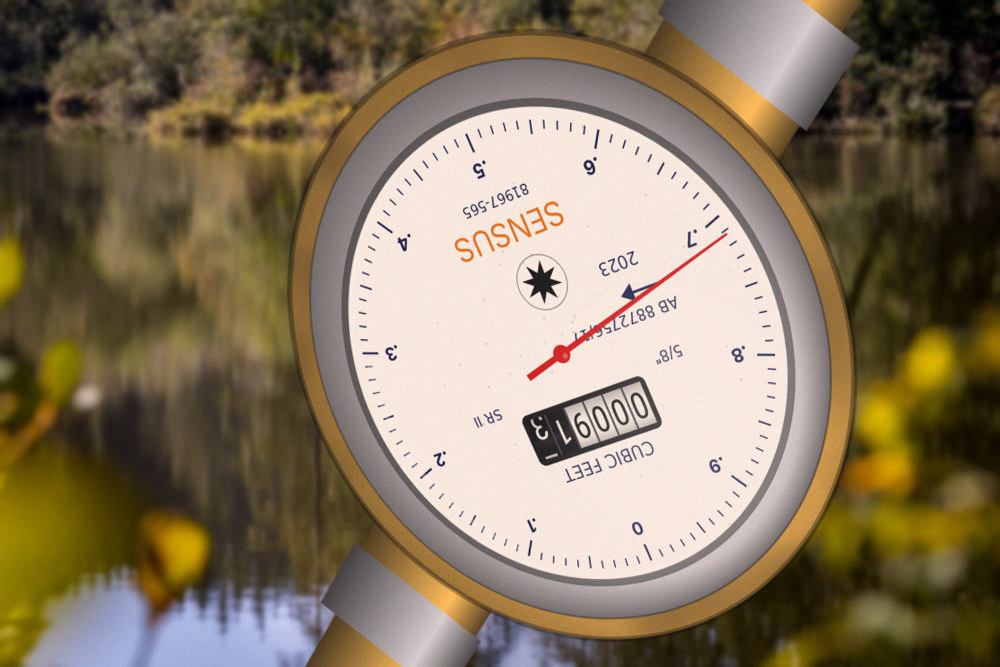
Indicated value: 912.71 (ft³)
